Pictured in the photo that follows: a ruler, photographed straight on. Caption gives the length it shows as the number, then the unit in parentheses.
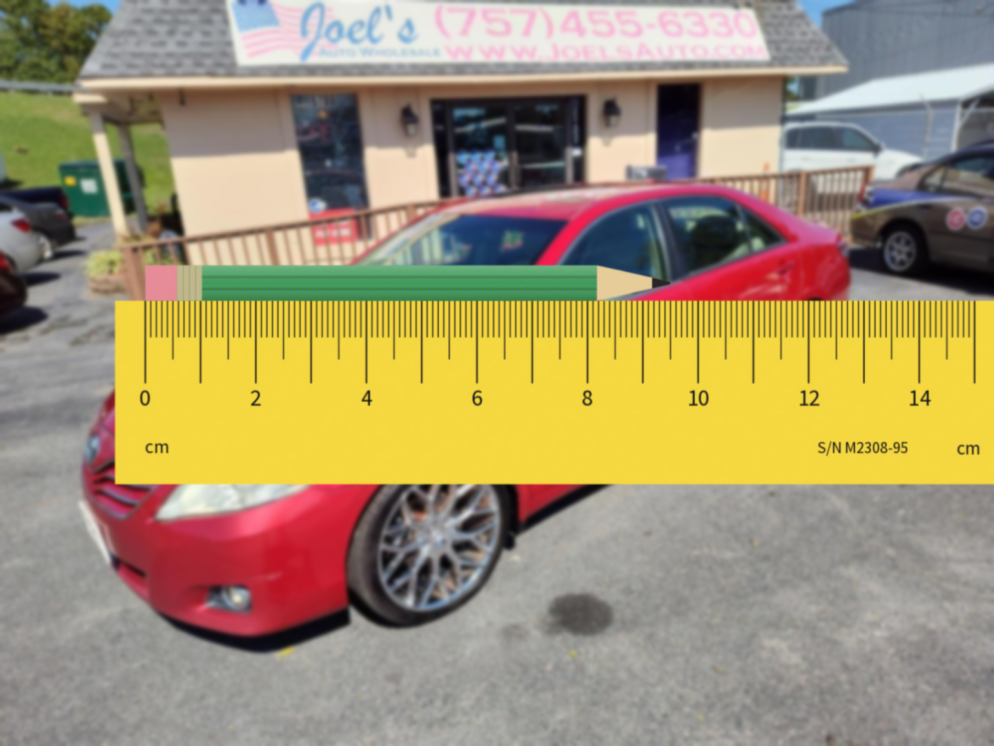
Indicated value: 9.5 (cm)
